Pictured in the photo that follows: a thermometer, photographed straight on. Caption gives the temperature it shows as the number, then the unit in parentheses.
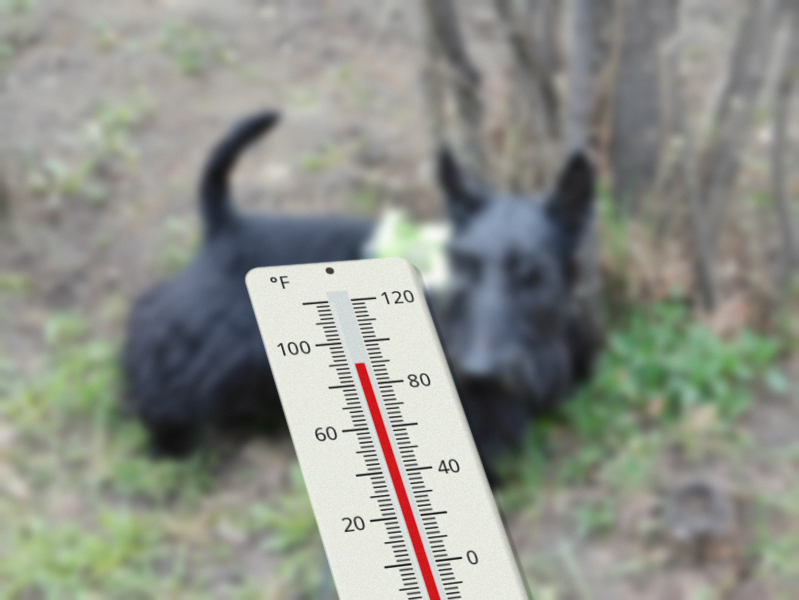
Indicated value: 90 (°F)
